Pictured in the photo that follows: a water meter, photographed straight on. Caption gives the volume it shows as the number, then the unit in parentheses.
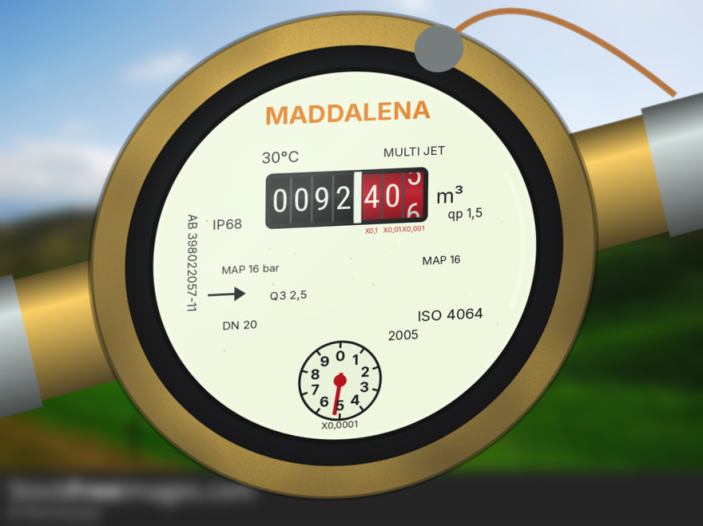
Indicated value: 92.4055 (m³)
